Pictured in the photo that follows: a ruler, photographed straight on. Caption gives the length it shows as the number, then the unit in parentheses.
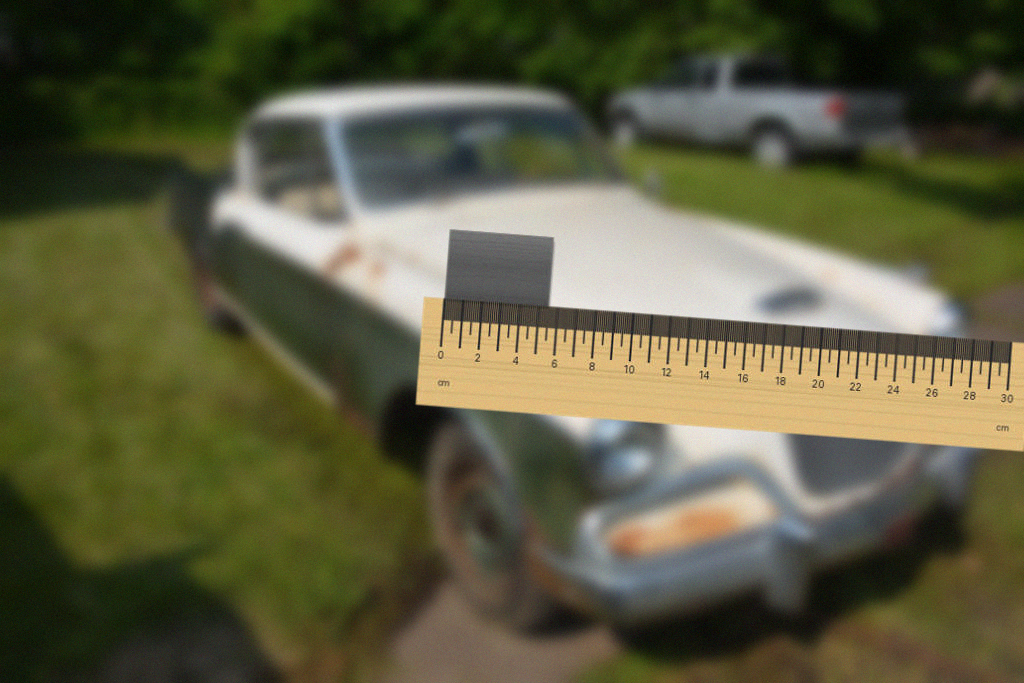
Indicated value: 5.5 (cm)
